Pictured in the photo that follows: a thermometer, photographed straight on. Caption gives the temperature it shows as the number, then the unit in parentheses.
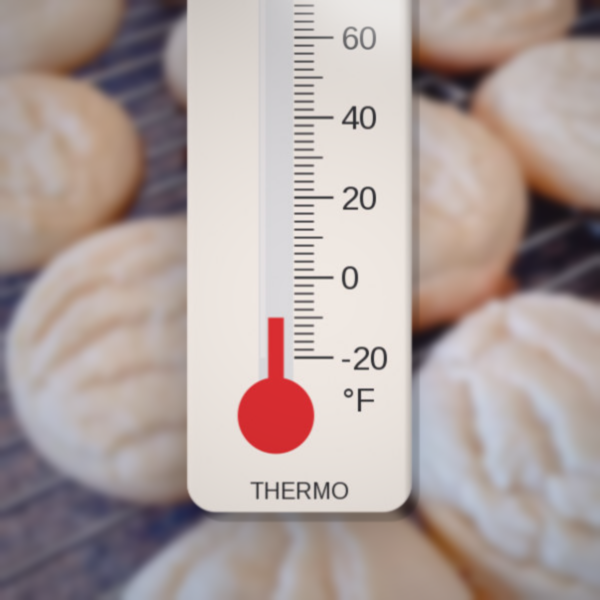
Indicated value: -10 (°F)
